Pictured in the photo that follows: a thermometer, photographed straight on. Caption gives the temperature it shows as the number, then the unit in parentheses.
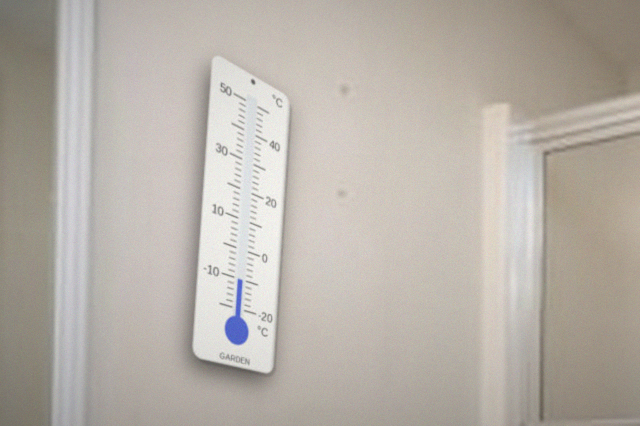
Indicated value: -10 (°C)
